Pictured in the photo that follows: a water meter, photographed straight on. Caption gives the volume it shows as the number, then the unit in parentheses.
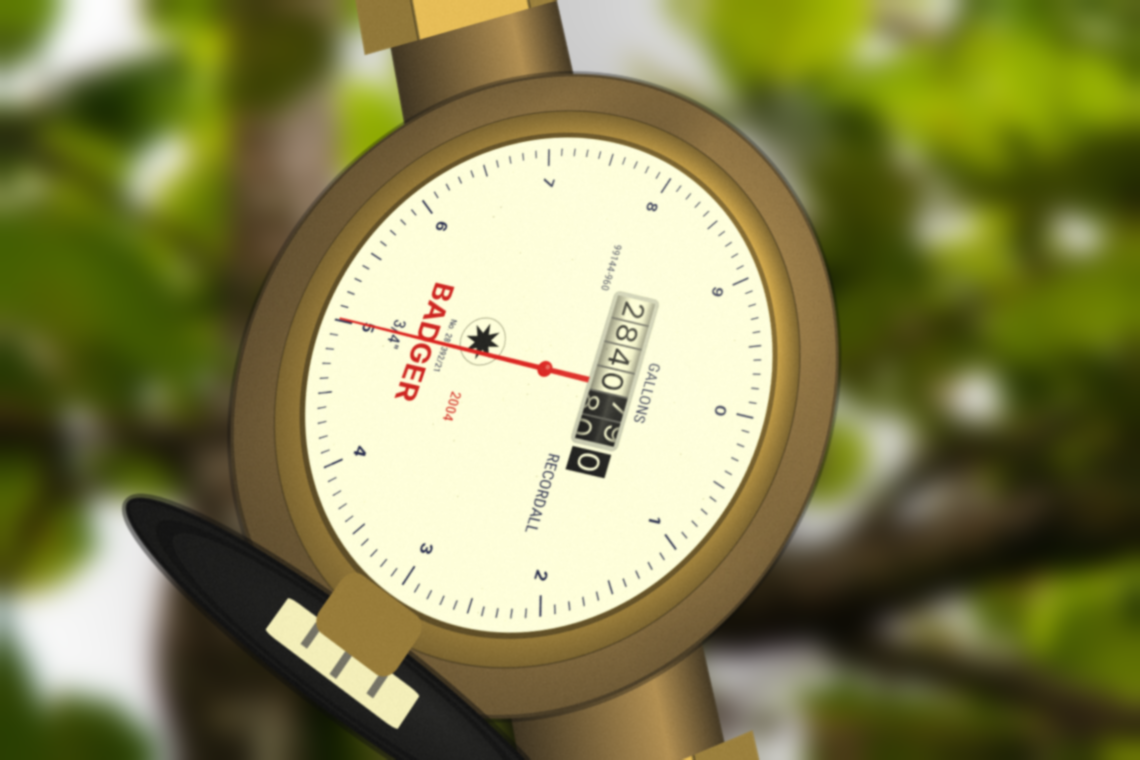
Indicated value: 2840795.0 (gal)
